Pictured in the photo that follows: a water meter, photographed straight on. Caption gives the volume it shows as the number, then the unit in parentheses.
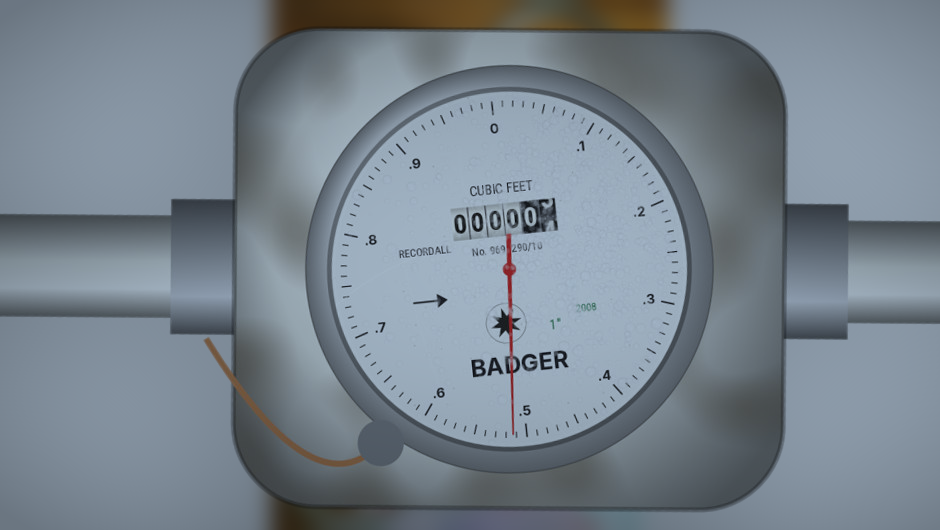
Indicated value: 3.51 (ft³)
